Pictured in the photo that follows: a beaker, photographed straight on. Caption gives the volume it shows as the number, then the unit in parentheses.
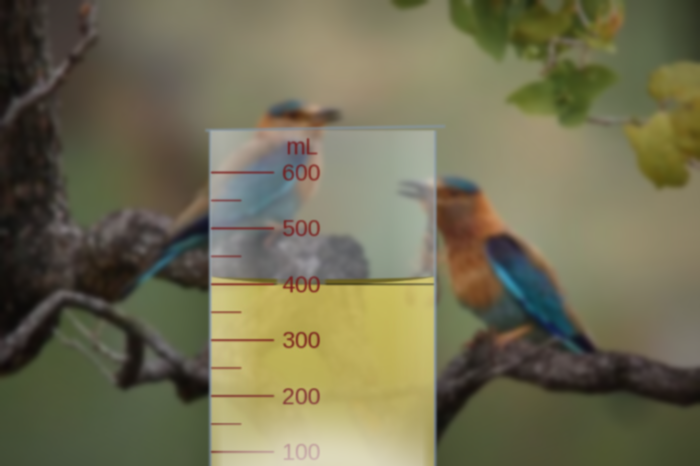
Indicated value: 400 (mL)
